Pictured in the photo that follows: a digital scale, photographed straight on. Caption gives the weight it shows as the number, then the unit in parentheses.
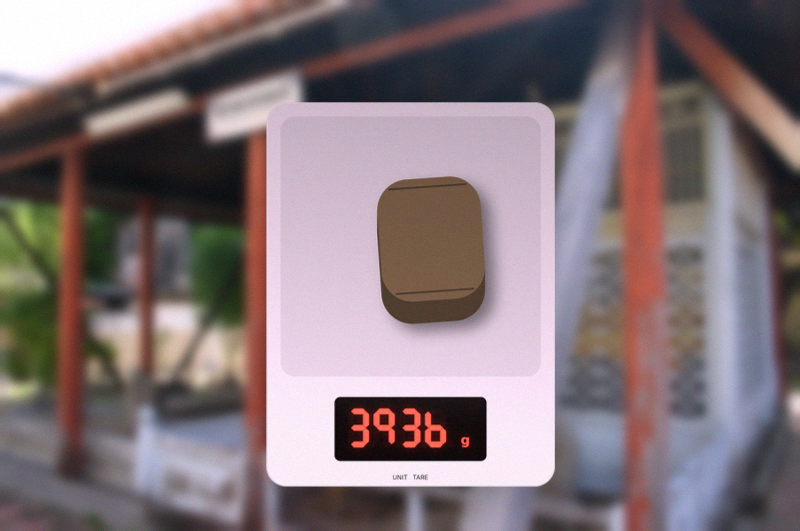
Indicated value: 3936 (g)
